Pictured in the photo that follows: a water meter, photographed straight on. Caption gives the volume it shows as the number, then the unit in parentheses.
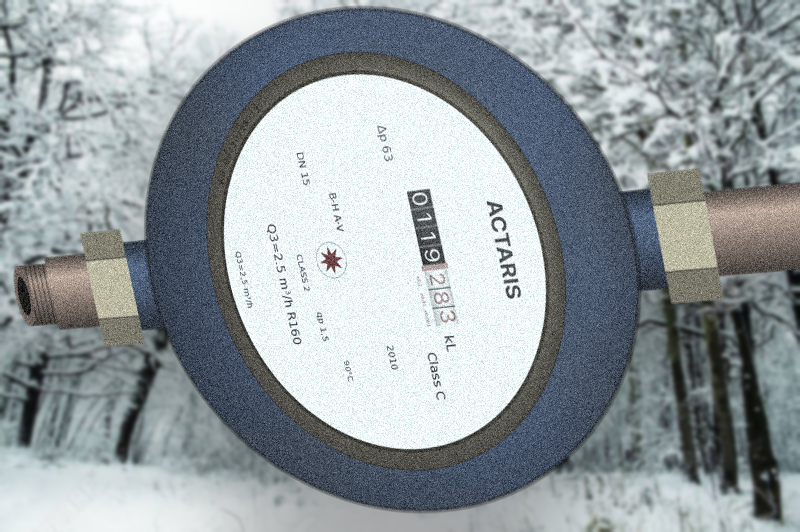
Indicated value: 119.283 (kL)
